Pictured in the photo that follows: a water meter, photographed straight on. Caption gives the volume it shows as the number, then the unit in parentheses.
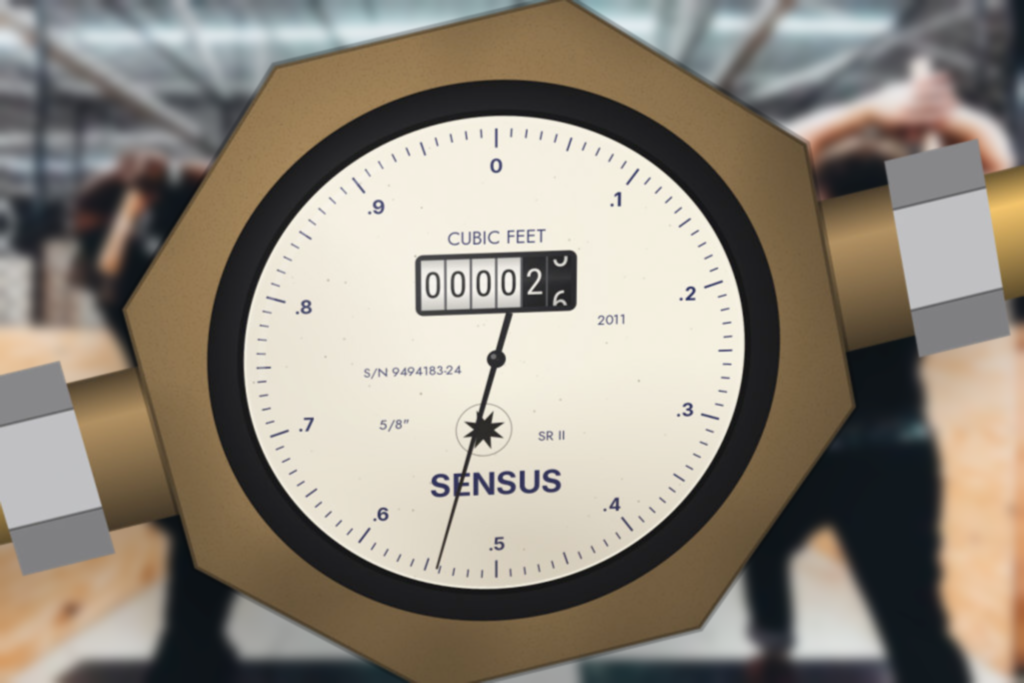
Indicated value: 25.54 (ft³)
